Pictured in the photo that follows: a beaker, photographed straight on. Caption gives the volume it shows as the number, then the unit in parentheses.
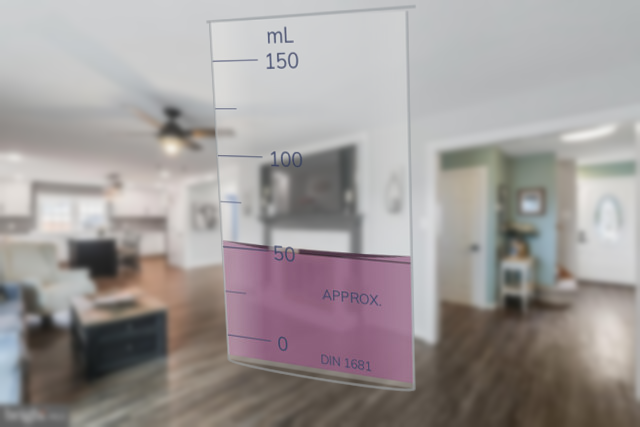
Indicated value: 50 (mL)
